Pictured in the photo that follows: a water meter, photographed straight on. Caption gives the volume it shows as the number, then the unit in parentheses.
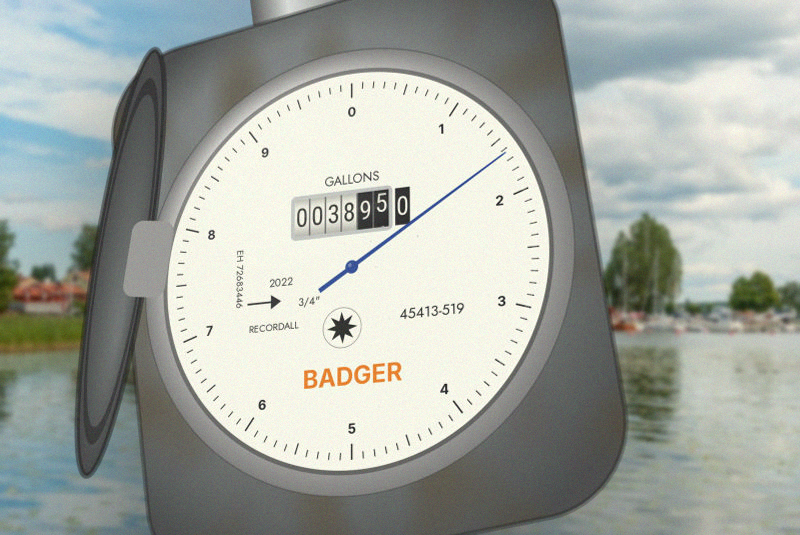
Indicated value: 38951.6 (gal)
